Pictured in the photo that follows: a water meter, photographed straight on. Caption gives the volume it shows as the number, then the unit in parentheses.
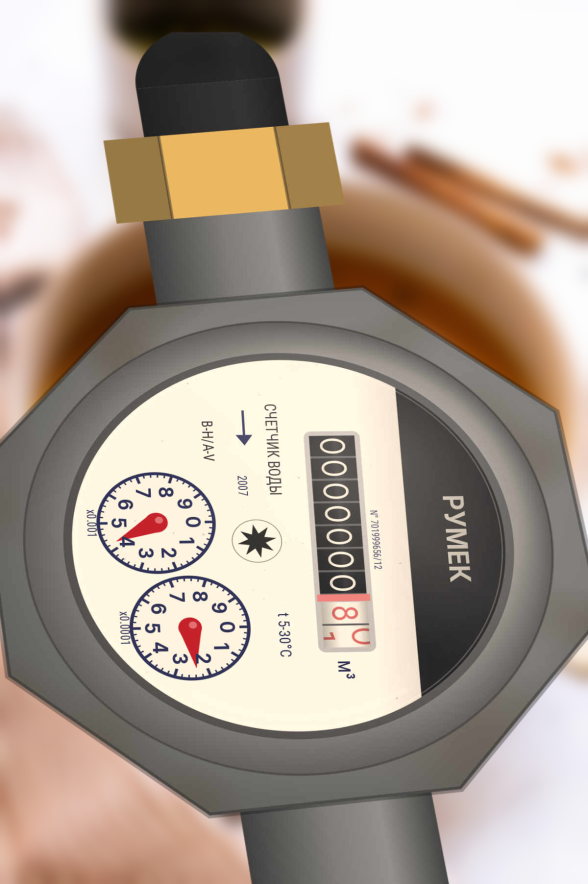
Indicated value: 0.8042 (m³)
